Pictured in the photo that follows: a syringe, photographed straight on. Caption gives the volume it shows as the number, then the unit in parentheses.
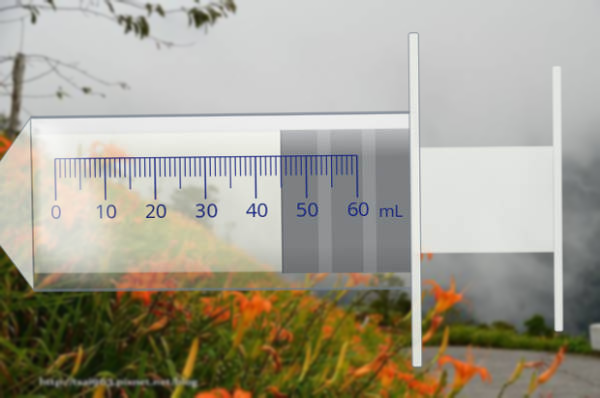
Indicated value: 45 (mL)
